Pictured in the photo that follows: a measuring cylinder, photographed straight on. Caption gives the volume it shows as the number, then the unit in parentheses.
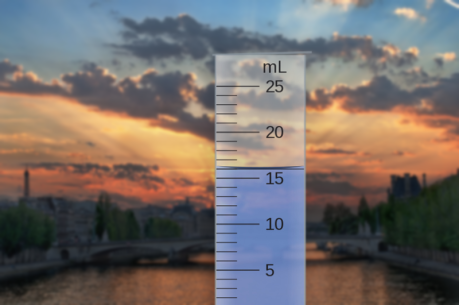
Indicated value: 16 (mL)
